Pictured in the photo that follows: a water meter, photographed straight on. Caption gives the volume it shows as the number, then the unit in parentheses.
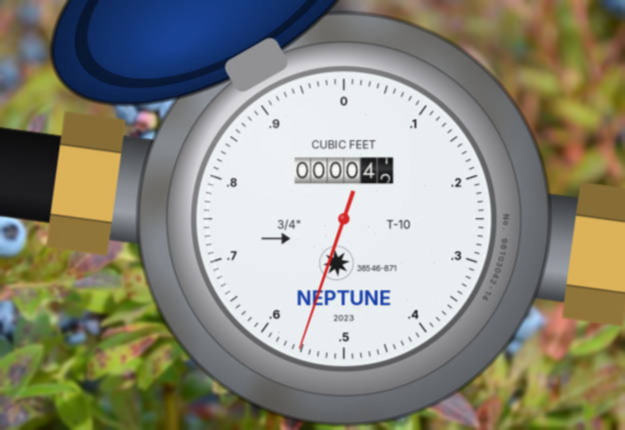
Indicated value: 41.55 (ft³)
